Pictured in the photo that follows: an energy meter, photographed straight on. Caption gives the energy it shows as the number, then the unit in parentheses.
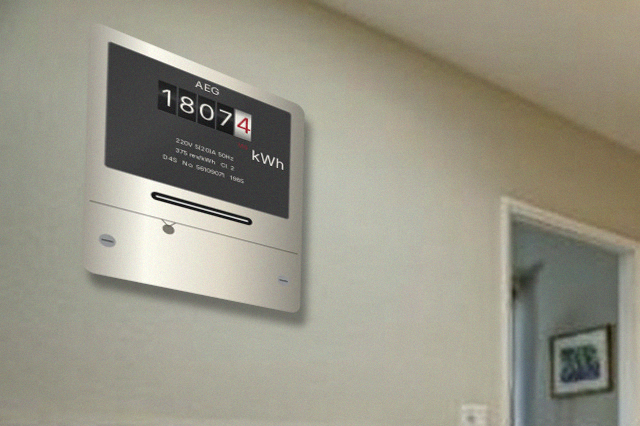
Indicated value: 1807.4 (kWh)
